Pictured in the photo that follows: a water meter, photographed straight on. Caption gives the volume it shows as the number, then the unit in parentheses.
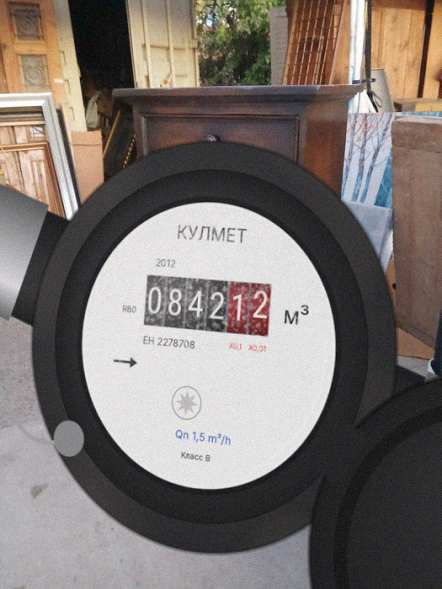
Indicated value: 842.12 (m³)
